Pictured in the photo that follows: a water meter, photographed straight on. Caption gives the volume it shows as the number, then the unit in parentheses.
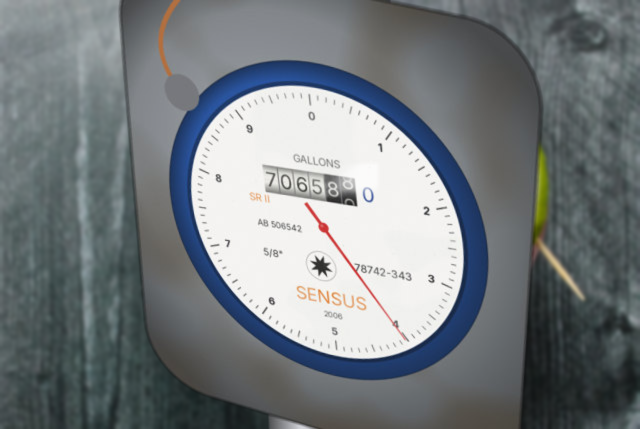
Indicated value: 7065884.0 (gal)
